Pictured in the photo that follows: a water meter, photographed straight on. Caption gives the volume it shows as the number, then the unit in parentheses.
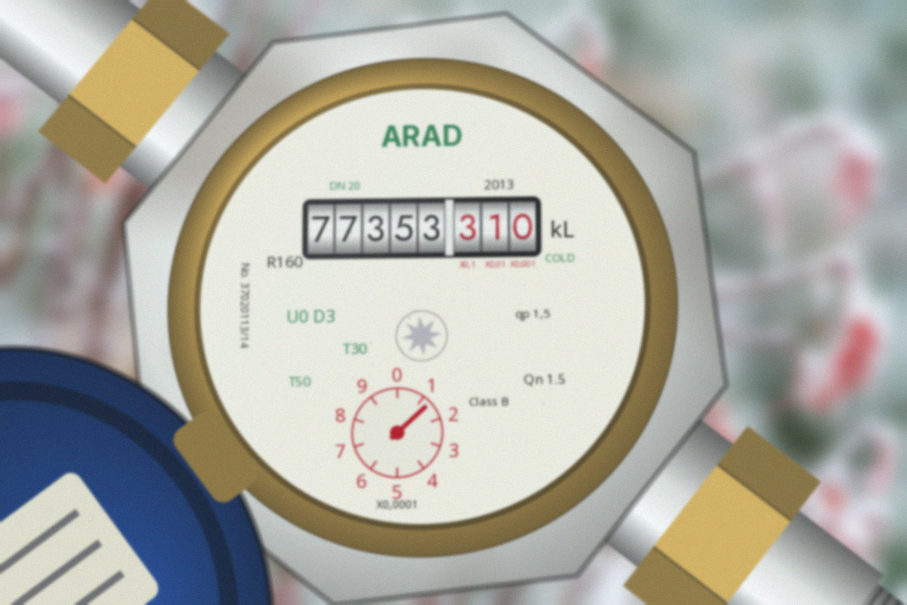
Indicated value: 77353.3101 (kL)
